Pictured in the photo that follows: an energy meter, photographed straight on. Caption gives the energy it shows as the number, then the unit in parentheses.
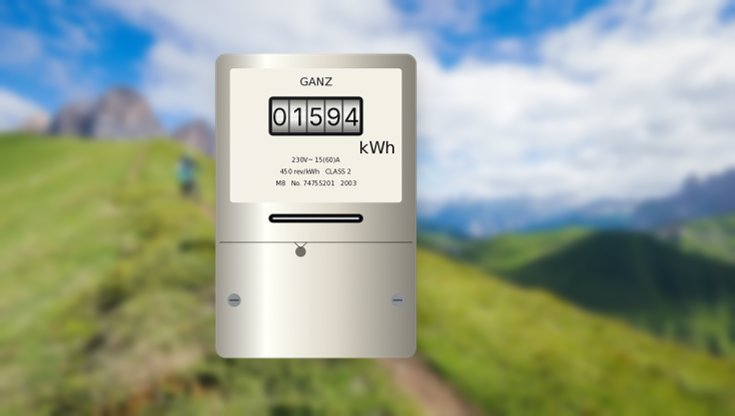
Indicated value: 1594 (kWh)
